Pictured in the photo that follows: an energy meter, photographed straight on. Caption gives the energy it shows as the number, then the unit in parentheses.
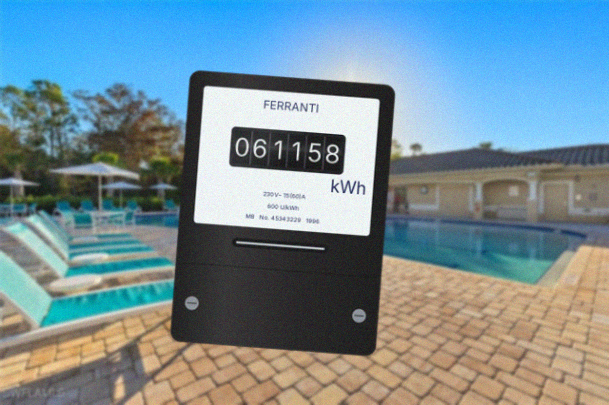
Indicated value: 61158 (kWh)
